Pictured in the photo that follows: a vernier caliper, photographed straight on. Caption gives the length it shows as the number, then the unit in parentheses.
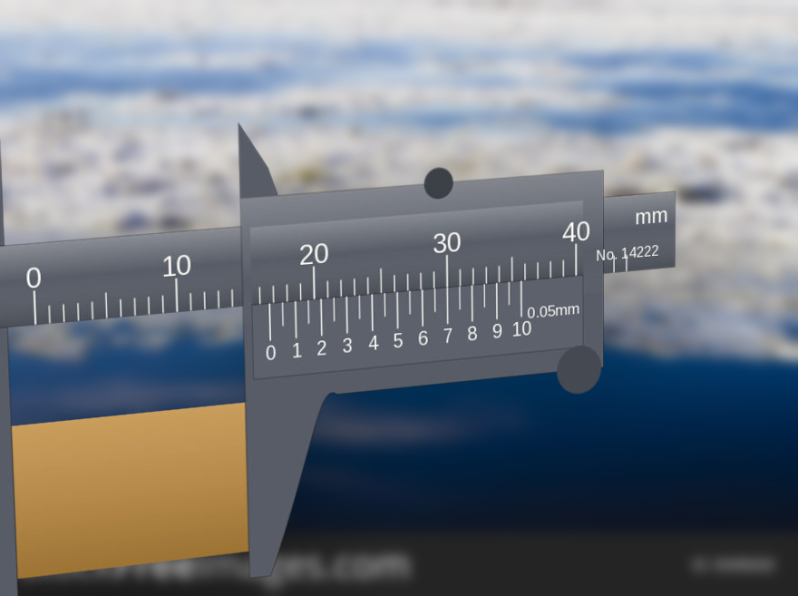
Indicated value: 16.7 (mm)
